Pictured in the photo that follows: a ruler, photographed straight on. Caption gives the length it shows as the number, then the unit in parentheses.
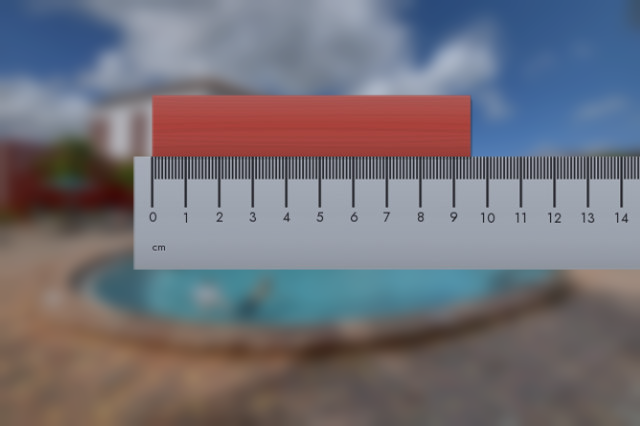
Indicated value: 9.5 (cm)
